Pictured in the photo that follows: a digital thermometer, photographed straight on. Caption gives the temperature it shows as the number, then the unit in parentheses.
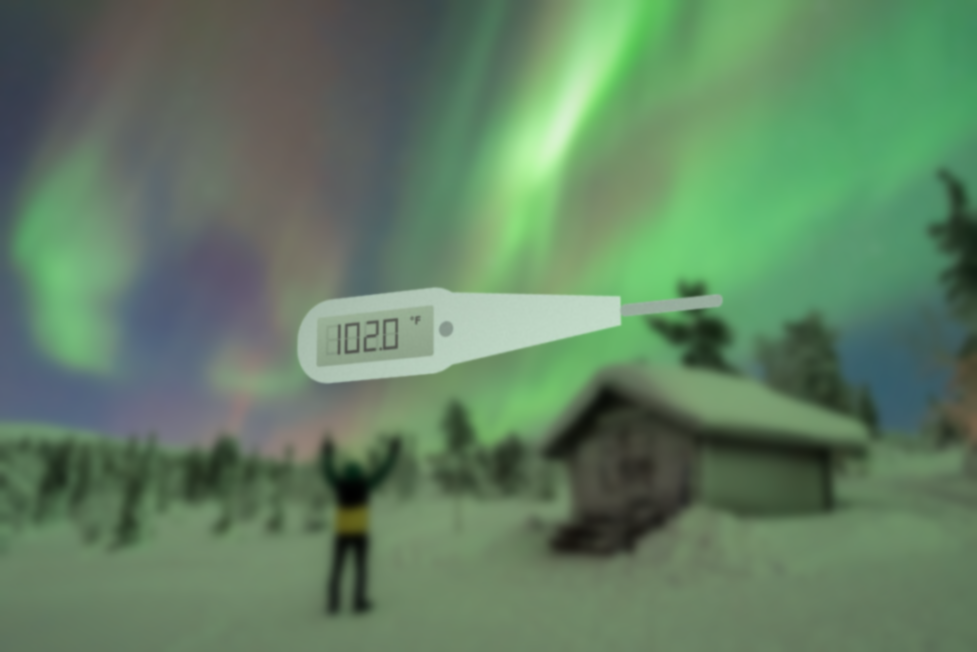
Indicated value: 102.0 (°F)
